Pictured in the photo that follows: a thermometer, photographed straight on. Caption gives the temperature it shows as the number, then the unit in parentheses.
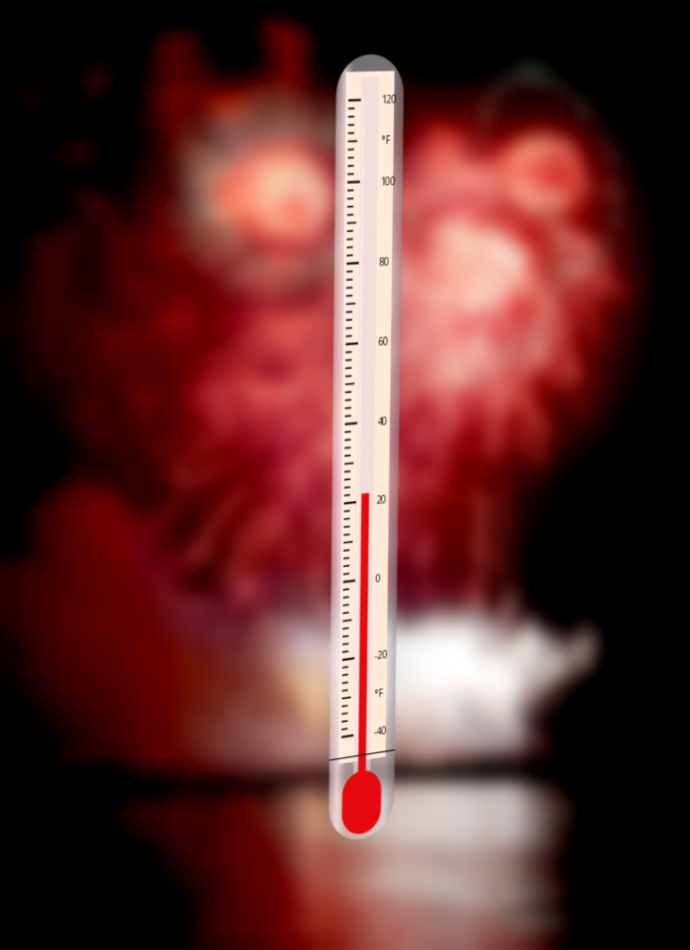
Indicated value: 22 (°F)
